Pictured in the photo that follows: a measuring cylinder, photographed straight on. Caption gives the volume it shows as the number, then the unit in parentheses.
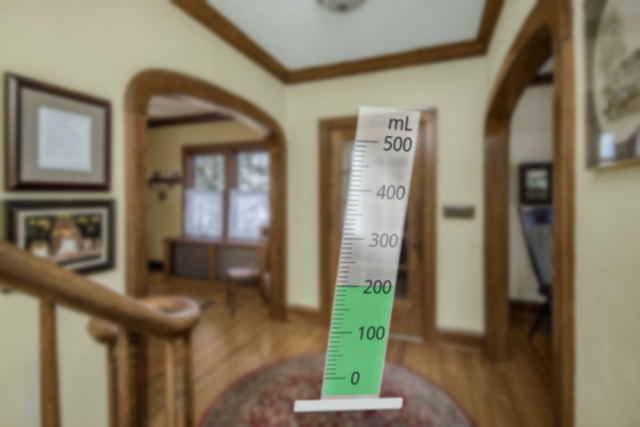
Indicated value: 200 (mL)
